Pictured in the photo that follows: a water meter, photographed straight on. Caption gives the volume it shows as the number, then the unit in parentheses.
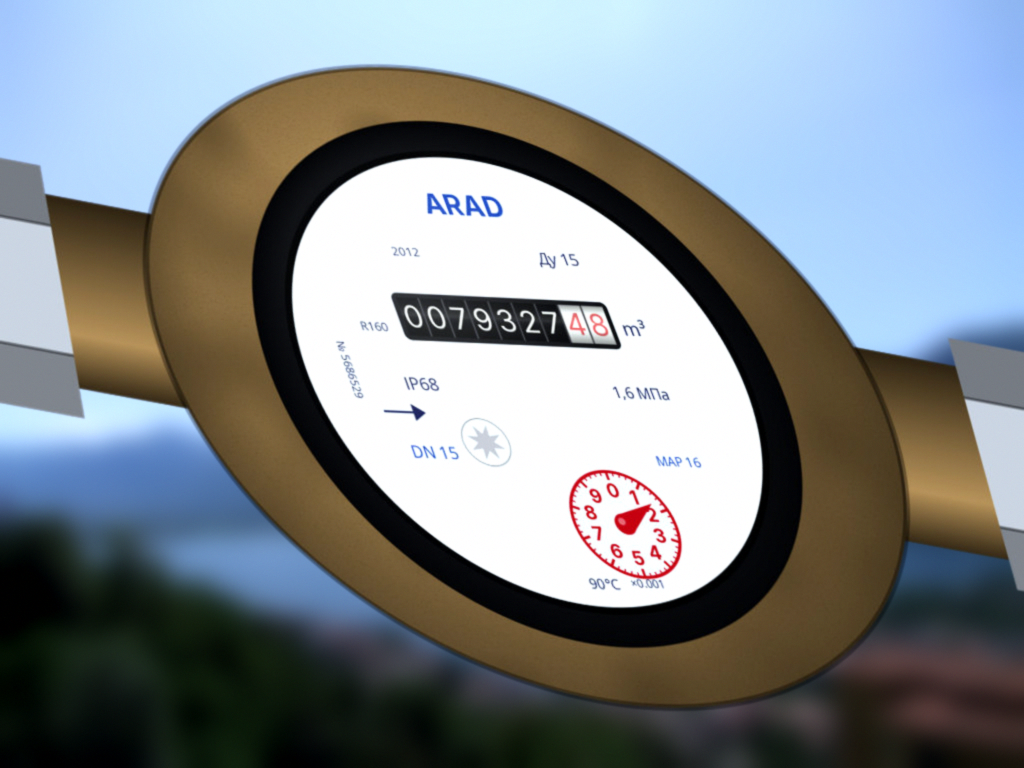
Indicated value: 79327.481 (m³)
